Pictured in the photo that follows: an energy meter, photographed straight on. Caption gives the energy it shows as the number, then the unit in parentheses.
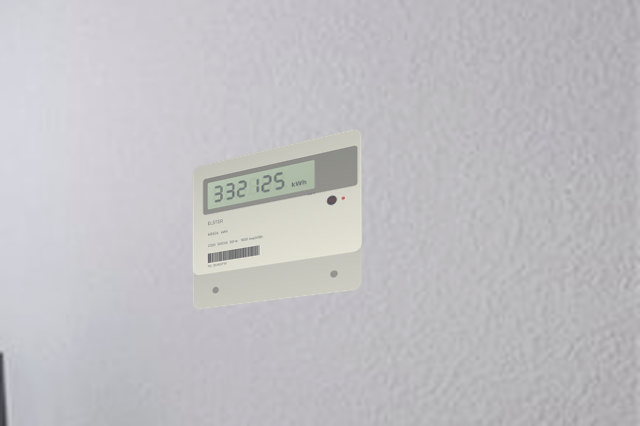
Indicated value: 332125 (kWh)
